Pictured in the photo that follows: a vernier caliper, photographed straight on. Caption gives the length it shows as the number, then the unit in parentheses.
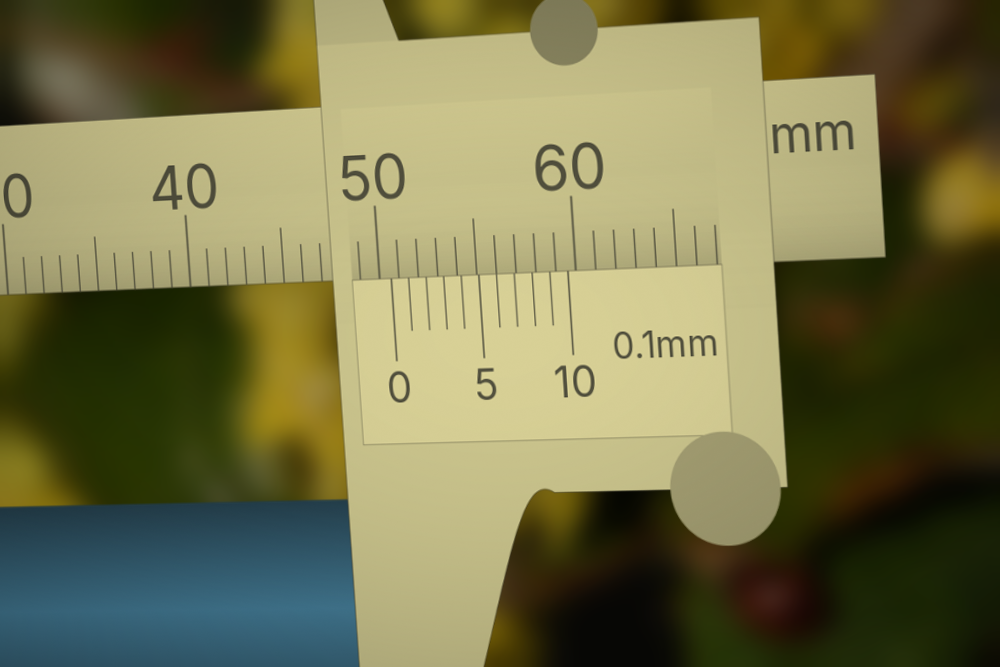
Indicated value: 50.6 (mm)
